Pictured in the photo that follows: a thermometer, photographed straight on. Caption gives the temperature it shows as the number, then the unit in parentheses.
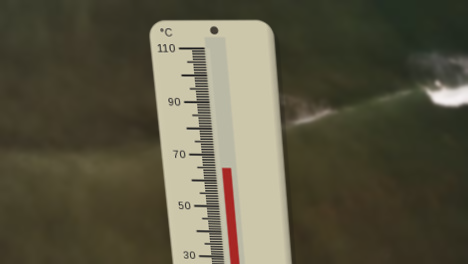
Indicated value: 65 (°C)
